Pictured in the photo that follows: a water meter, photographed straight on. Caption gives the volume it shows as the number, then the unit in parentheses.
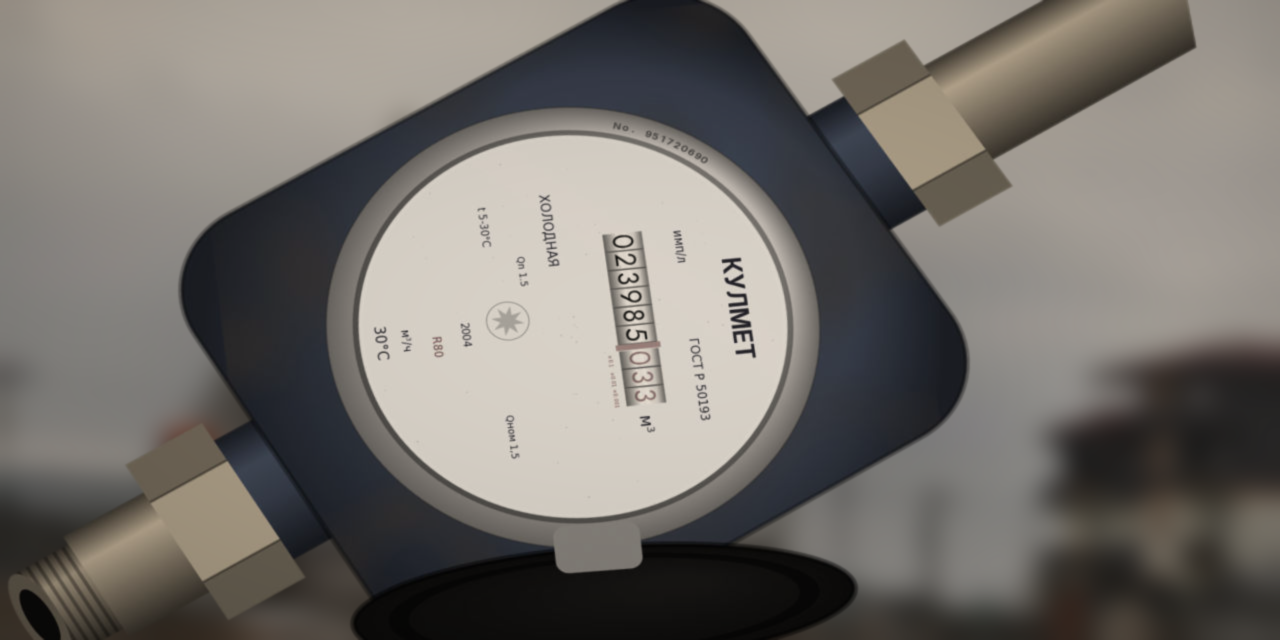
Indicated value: 23985.033 (m³)
